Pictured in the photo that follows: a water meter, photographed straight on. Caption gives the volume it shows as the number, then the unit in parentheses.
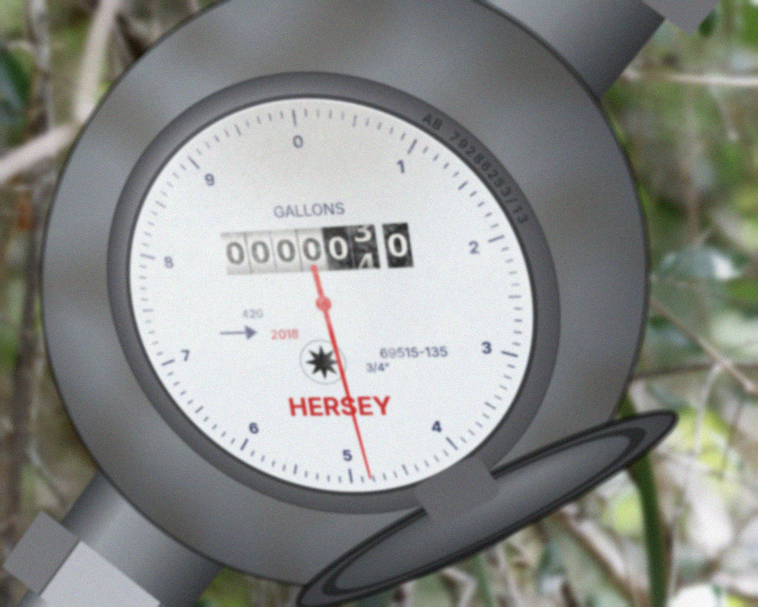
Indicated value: 34.8 (gal)
